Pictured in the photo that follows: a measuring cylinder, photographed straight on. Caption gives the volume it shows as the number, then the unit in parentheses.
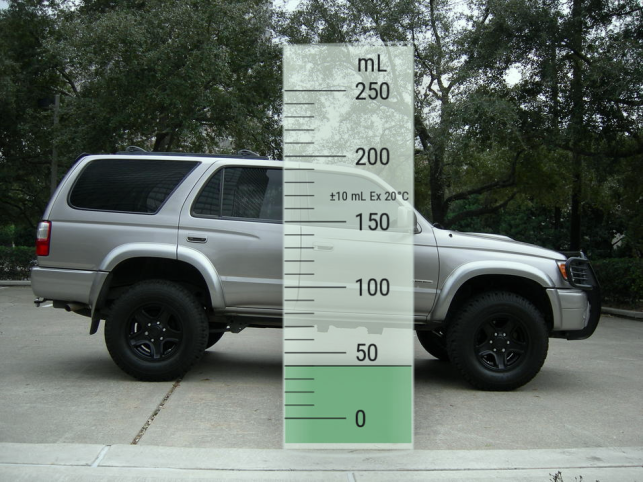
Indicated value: 40 (mL)
